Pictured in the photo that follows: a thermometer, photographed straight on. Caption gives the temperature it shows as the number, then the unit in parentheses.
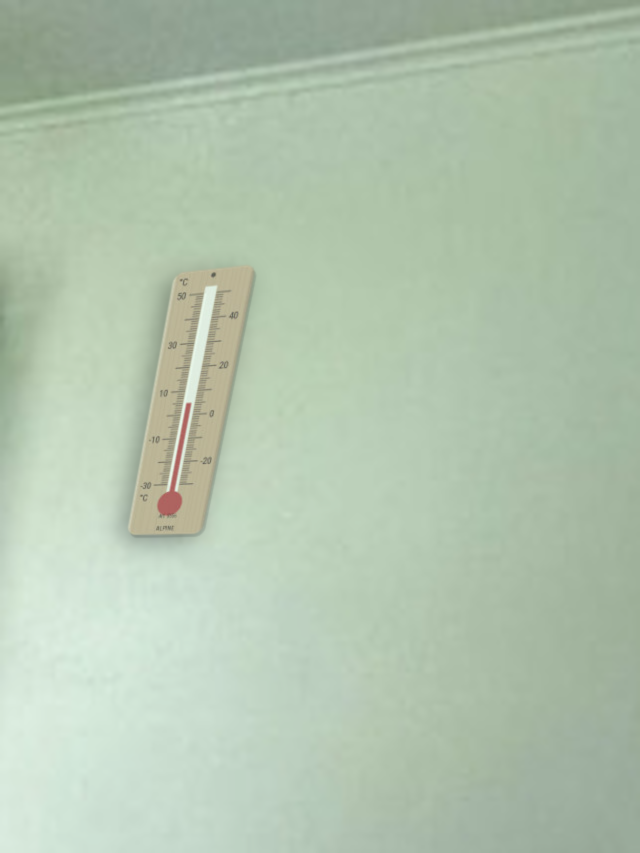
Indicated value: 5 (°C)
